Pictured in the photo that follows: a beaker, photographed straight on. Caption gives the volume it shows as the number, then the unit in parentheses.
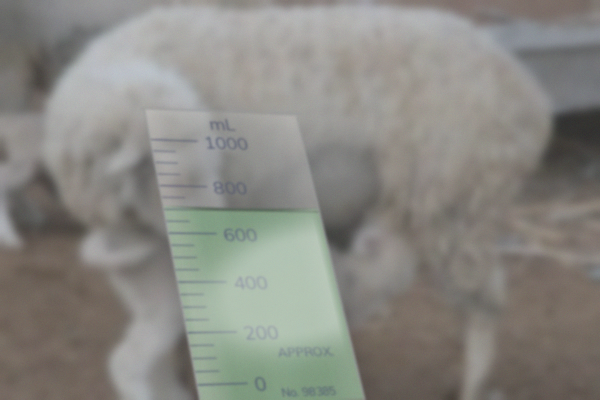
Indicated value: 700 (mL)
